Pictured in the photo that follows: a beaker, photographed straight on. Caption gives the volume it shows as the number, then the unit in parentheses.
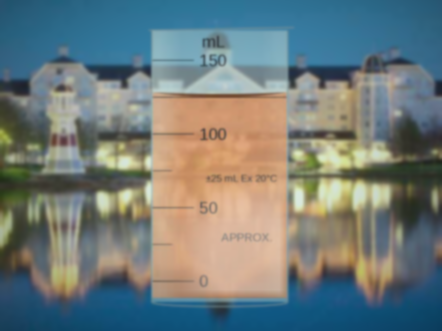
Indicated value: 125 (mL)
